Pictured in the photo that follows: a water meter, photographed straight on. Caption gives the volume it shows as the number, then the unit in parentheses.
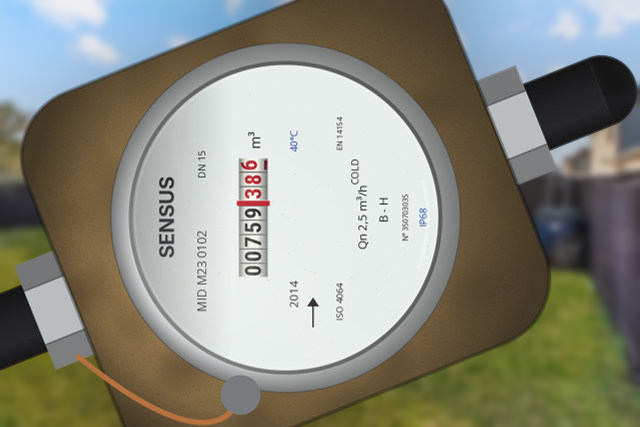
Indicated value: 759.386 (m³)
